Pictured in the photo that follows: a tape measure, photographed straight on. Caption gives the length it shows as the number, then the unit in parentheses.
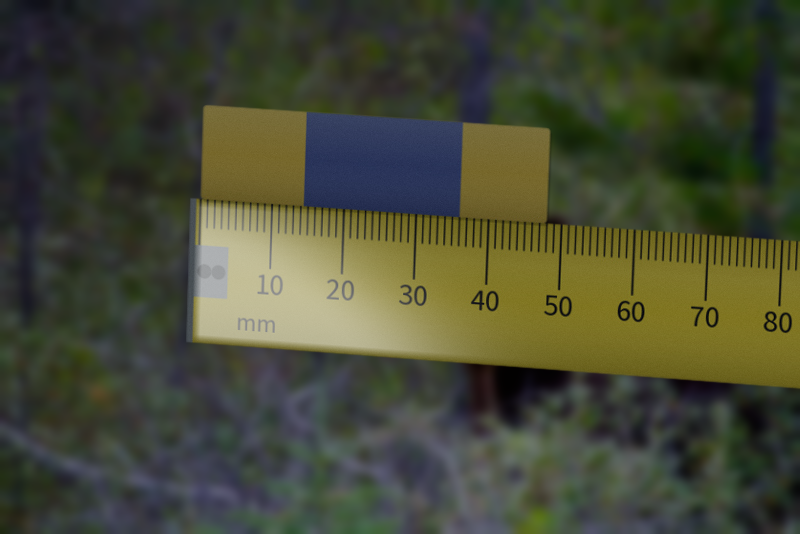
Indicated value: 48 (mm)
